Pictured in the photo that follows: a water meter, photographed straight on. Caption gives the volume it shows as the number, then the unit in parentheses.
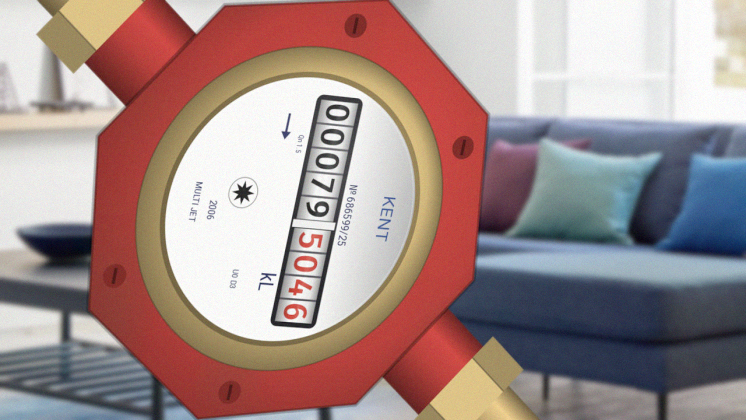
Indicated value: 79.5046 (kL)
